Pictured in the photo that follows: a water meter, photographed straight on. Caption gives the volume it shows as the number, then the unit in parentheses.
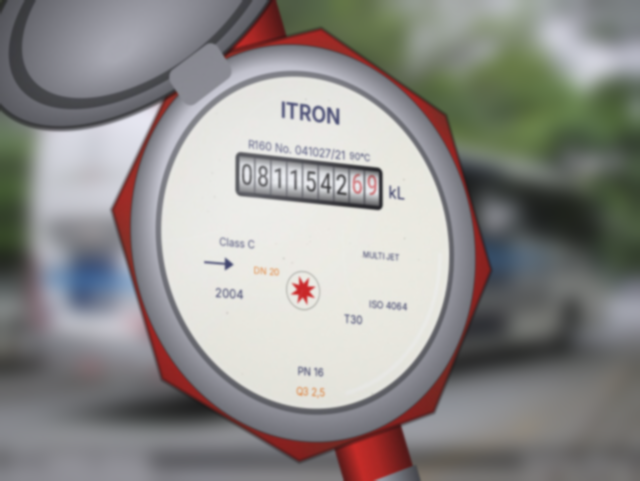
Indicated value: 811542.69 (kL)
